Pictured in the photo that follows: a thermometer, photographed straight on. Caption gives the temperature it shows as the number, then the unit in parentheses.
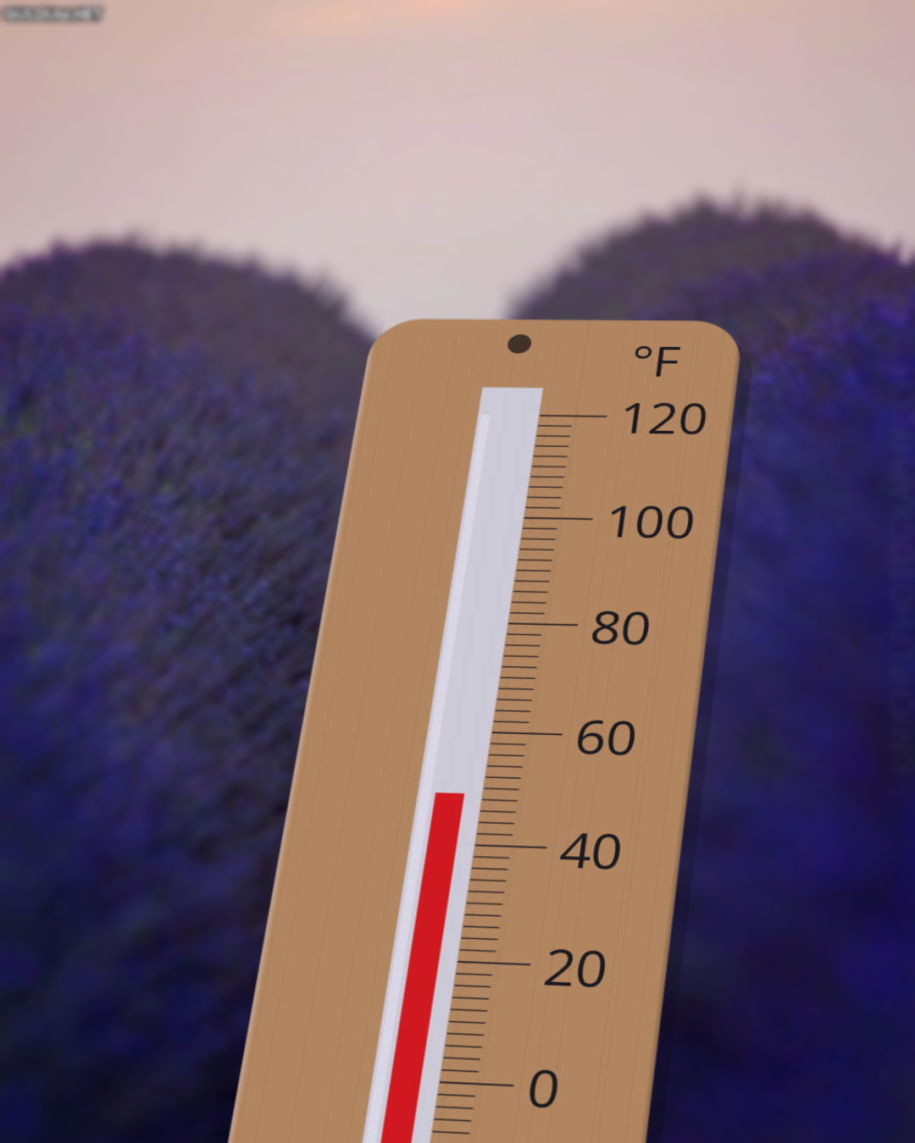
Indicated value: 49 (°F)
